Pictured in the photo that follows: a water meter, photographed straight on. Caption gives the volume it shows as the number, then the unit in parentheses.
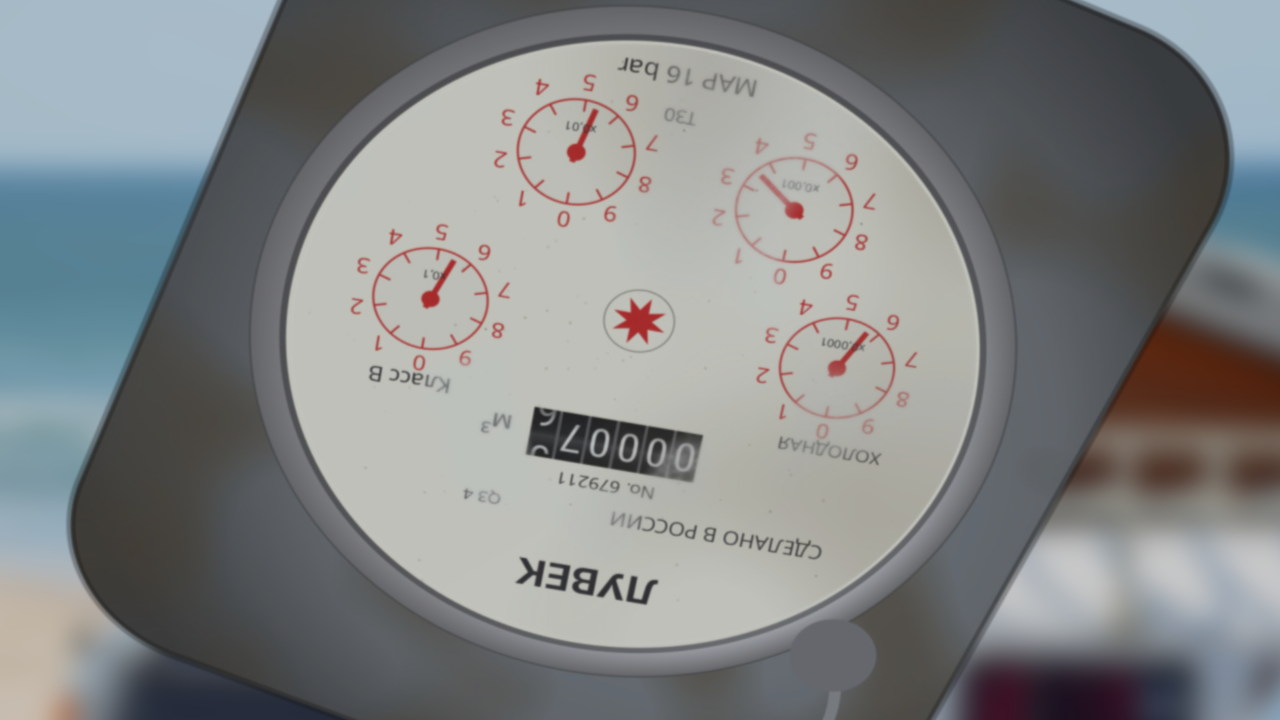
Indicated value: 75.5535 (m³)
